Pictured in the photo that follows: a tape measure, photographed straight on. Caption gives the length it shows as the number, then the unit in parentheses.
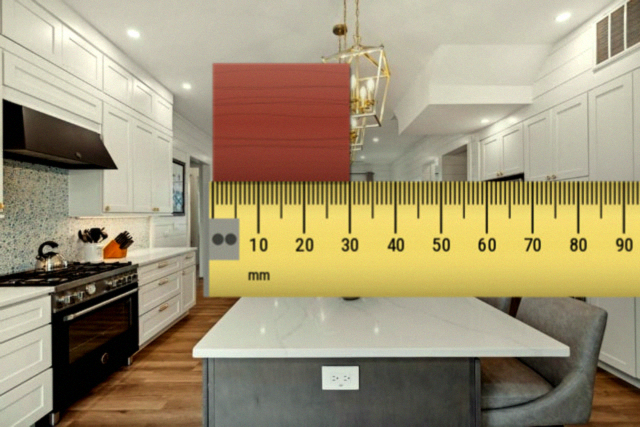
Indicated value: 30 (mm)
